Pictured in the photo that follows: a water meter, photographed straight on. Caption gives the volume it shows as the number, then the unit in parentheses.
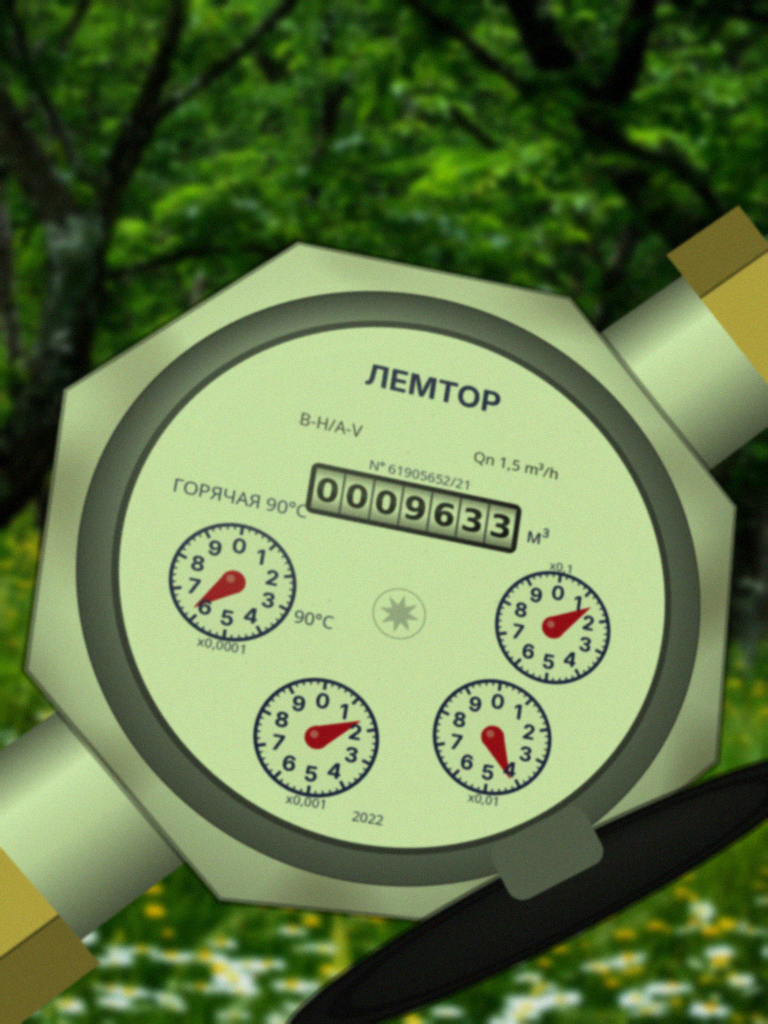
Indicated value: 9633.1416 (m³)
